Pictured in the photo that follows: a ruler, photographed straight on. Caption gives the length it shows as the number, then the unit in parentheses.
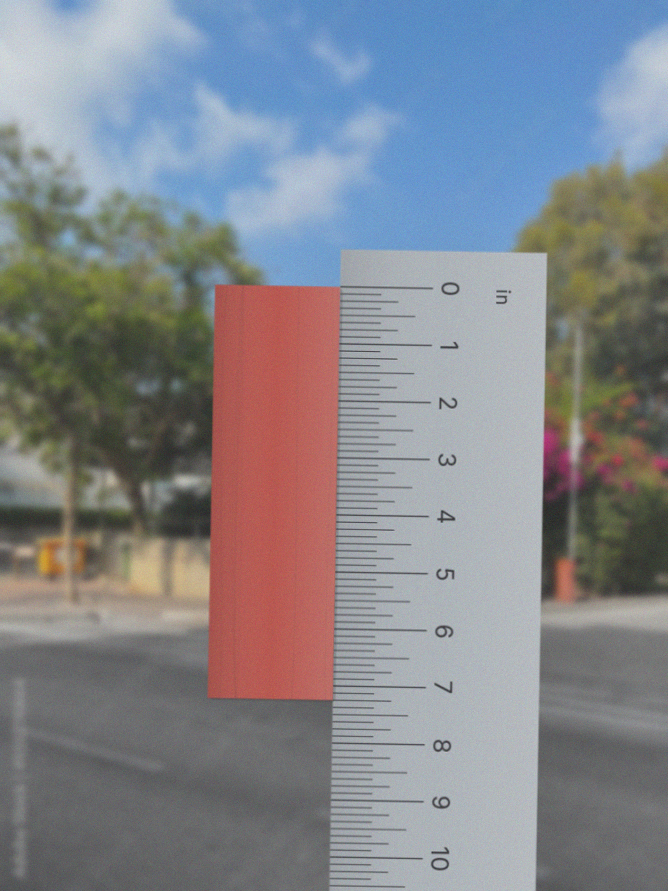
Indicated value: 7.25 (in)
